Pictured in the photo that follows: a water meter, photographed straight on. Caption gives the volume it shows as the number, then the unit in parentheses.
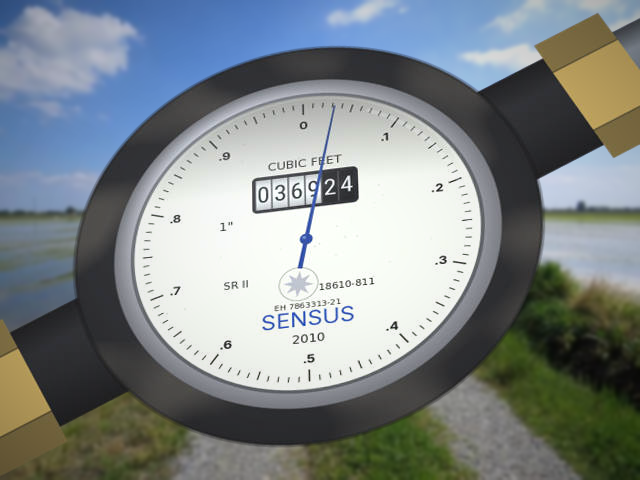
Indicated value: 36924.03 (ft³)
